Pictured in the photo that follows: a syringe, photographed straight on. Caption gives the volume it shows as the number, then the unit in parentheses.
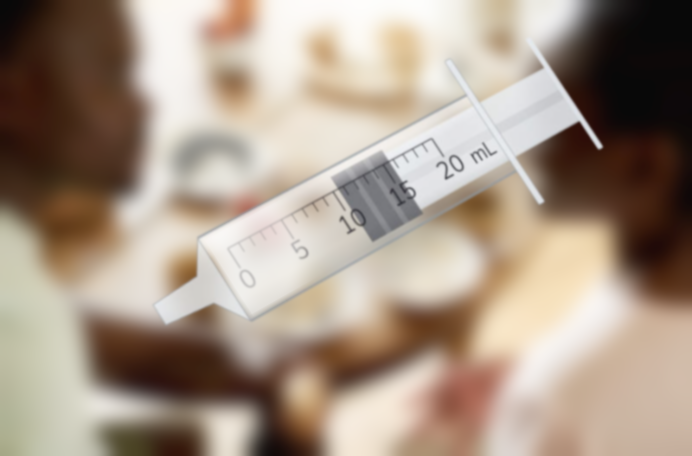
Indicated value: 10.5 (mL)
